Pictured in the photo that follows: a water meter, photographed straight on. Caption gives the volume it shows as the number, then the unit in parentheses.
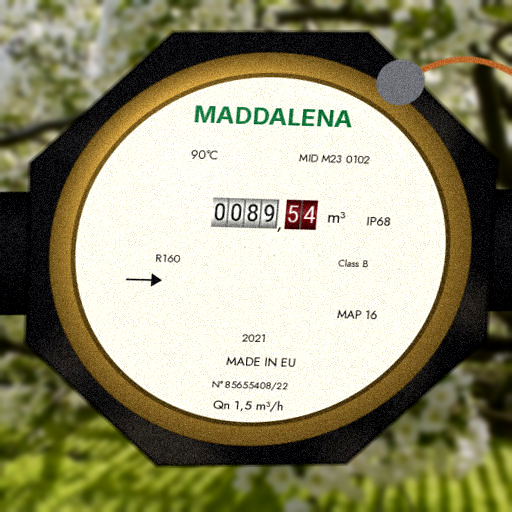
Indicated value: 89.54 (m³)
